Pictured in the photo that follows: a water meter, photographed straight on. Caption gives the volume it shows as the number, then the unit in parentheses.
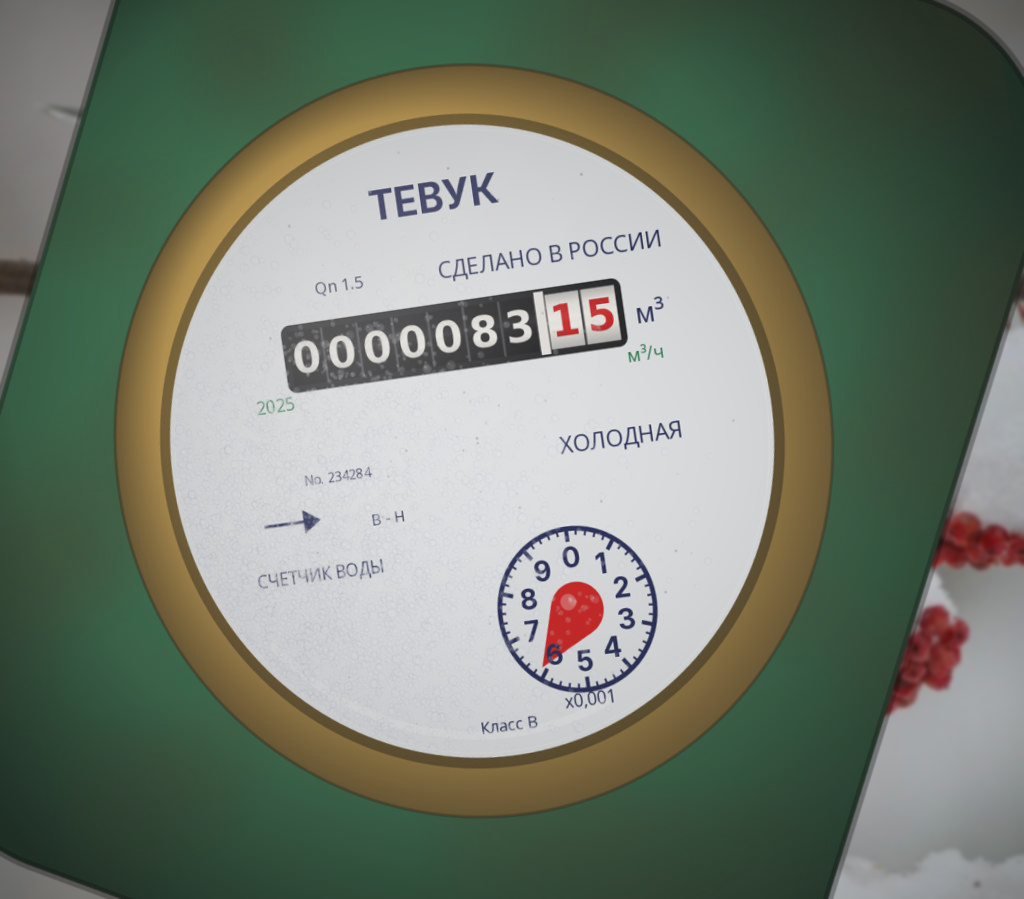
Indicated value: 83.156 (m³)
